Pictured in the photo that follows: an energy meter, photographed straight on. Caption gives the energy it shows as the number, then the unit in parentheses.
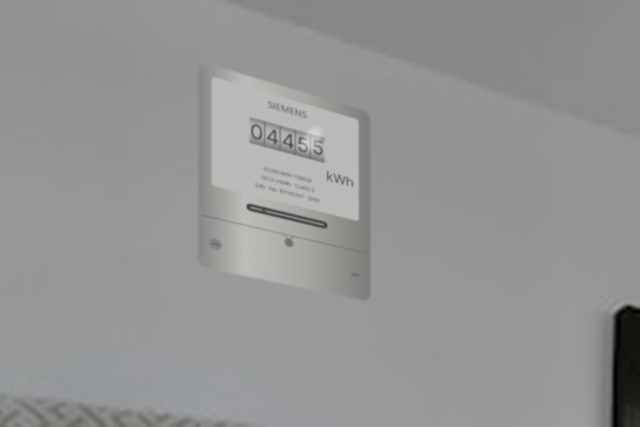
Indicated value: 4455 (kWh)
